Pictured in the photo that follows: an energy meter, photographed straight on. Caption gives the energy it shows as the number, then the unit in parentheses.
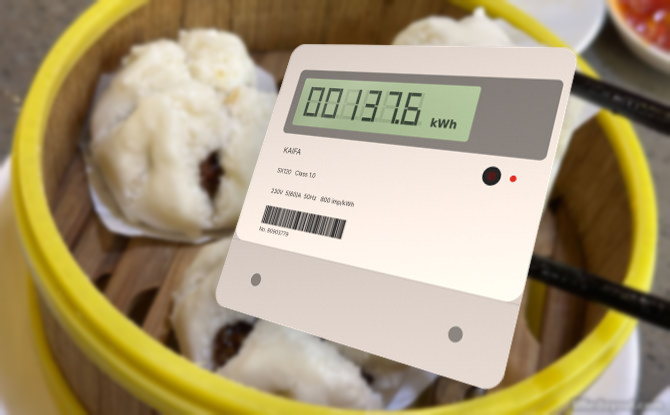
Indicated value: 137.6 (kWh)
